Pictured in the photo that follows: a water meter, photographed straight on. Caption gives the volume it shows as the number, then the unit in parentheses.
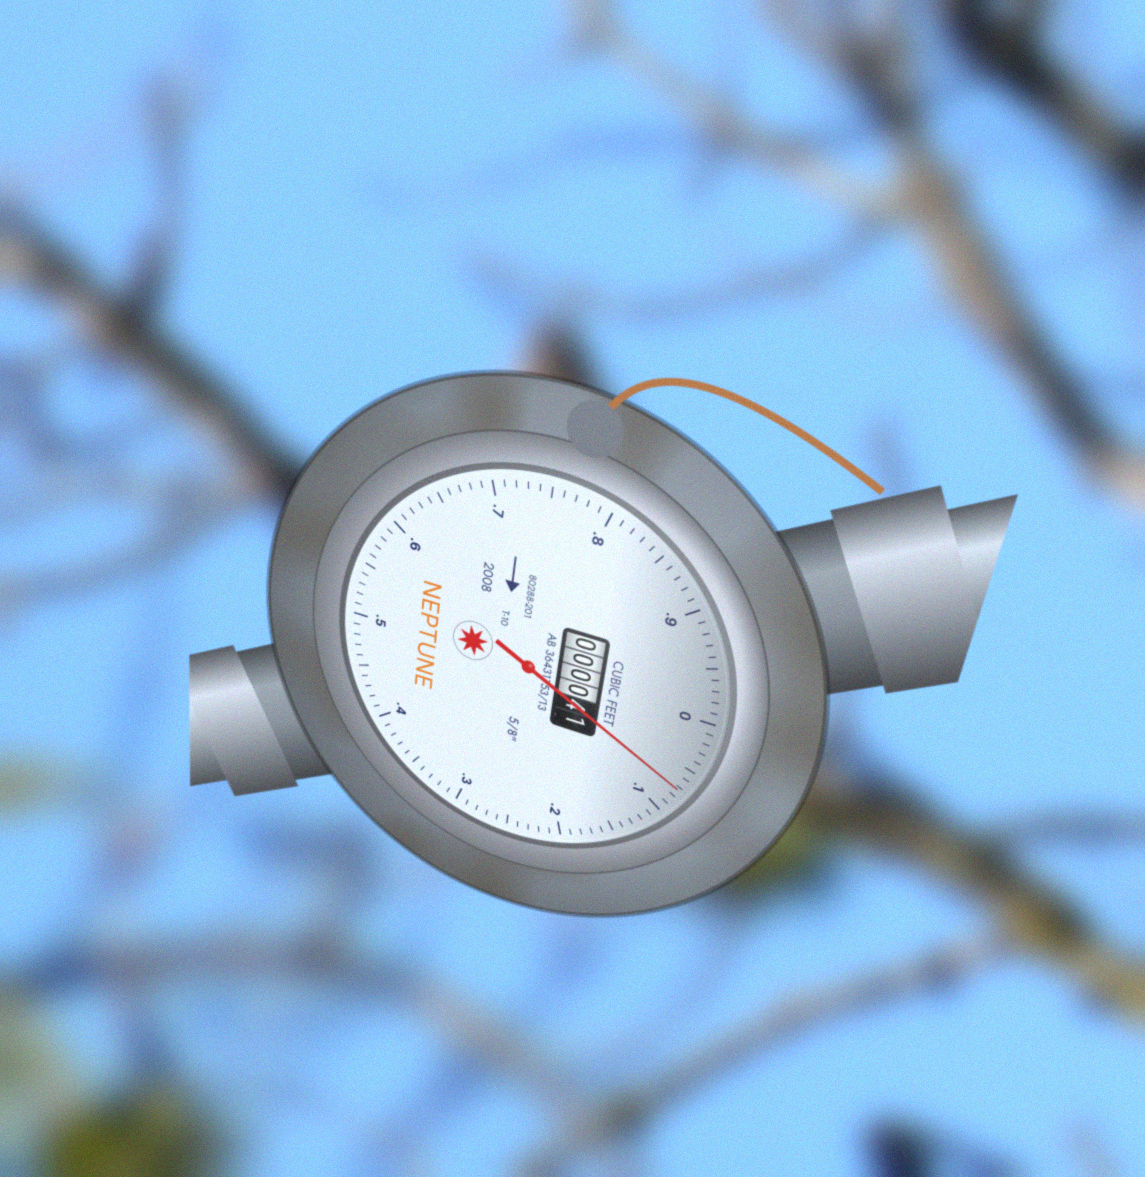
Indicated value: 41.07 (ft³)
